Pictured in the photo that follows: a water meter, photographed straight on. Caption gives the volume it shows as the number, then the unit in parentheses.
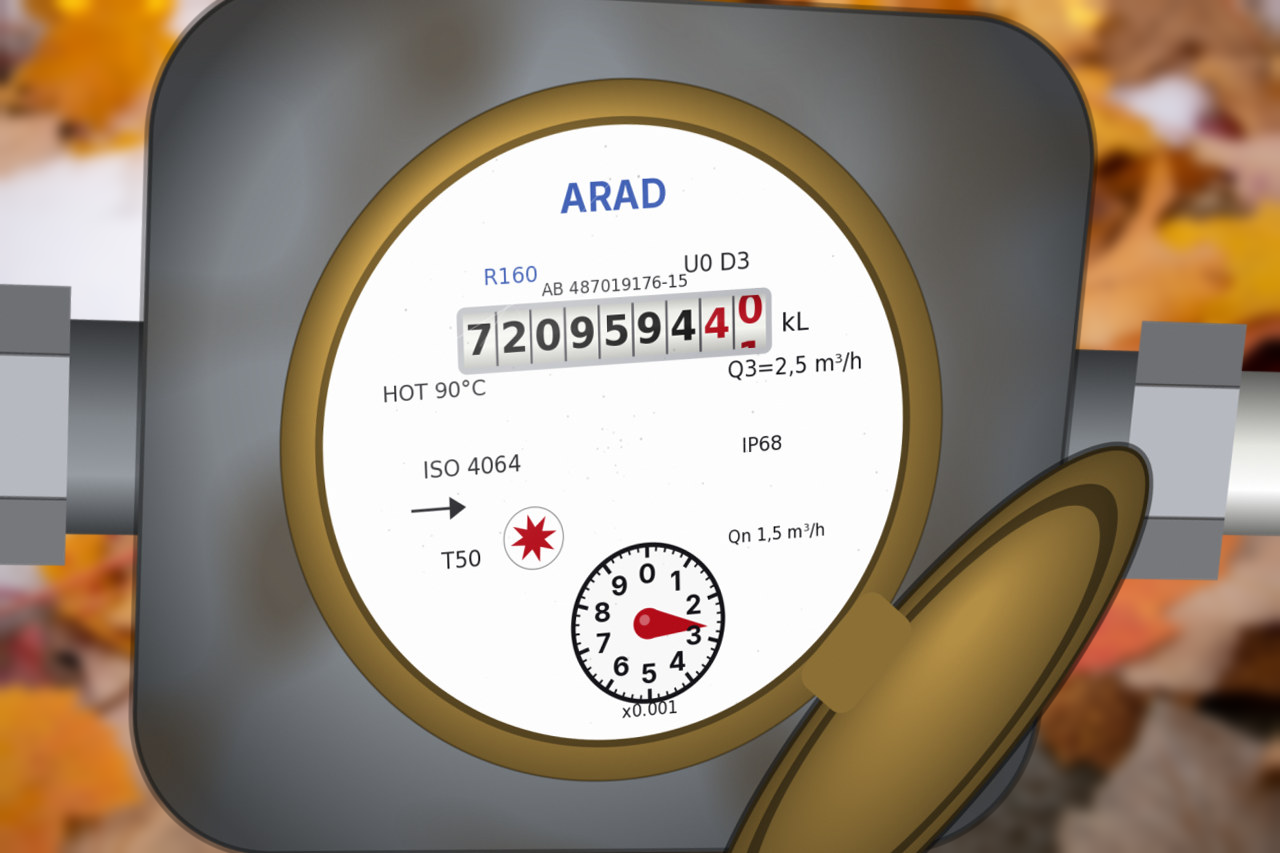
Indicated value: 7209594.402 (kL)
